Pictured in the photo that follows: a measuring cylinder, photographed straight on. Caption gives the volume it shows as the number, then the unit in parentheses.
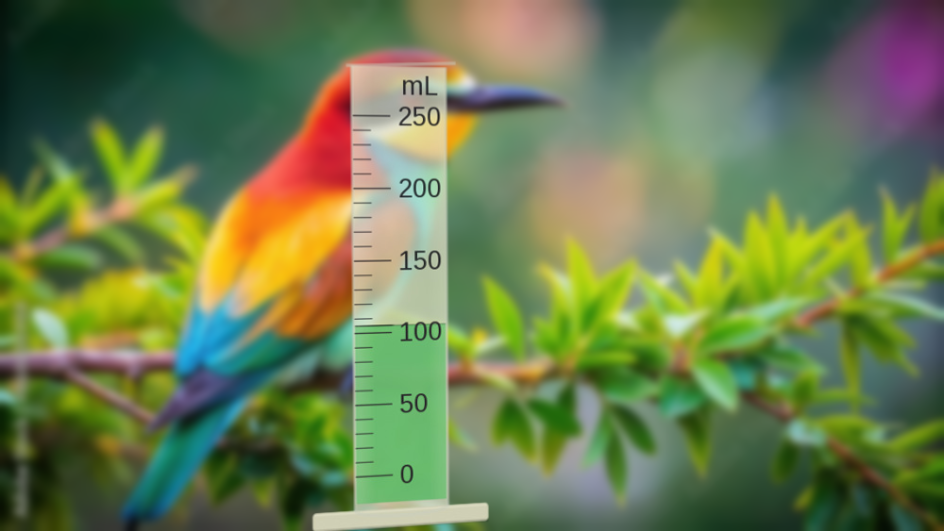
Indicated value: 105 (mL)
